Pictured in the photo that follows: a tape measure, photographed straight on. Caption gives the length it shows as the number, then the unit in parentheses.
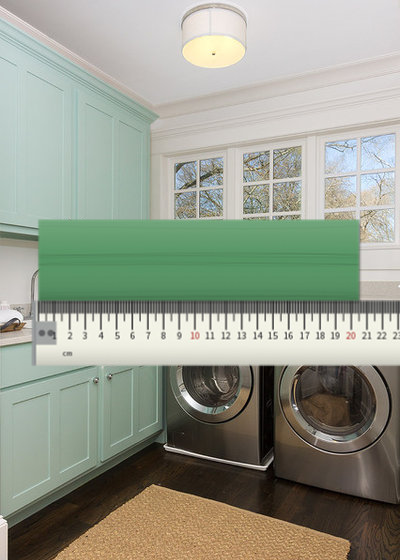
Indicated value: 20.5 (cm)
